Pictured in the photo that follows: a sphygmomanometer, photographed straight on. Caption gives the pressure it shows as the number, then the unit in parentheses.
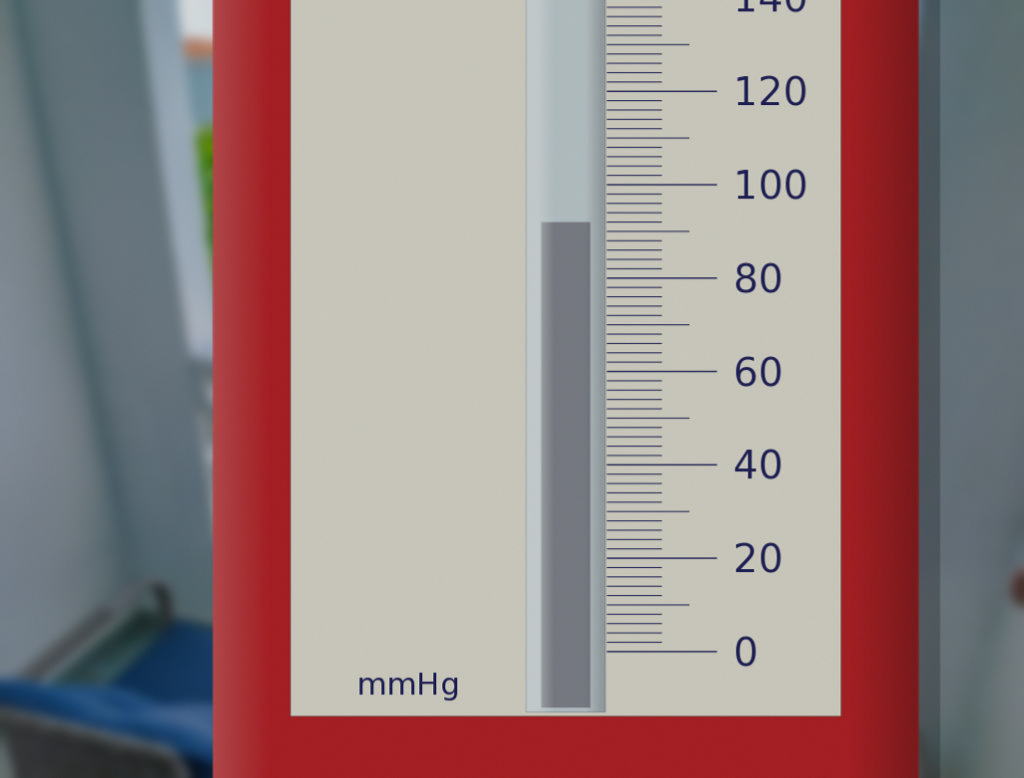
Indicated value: 92 (mmHg)
